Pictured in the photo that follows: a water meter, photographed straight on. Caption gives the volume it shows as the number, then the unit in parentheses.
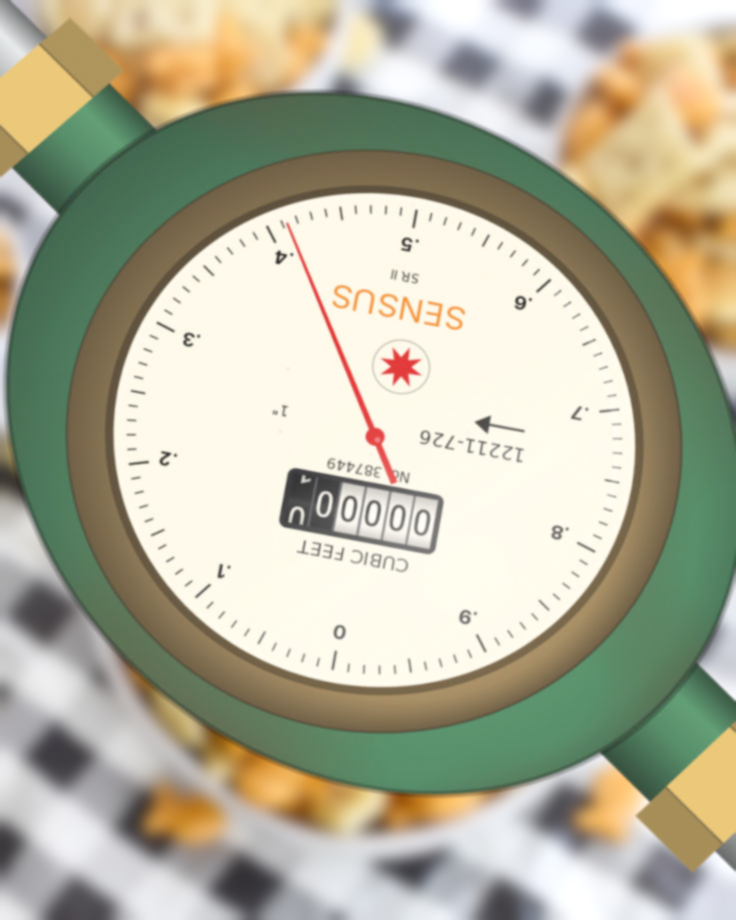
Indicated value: 0.41 (ft³)
